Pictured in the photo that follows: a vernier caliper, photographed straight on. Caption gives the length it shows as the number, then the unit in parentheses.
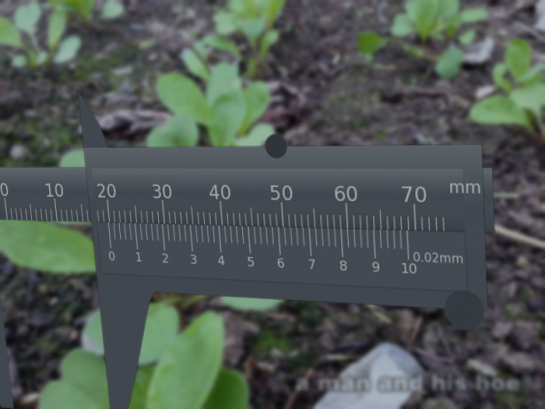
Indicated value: 19.8 (mm)
